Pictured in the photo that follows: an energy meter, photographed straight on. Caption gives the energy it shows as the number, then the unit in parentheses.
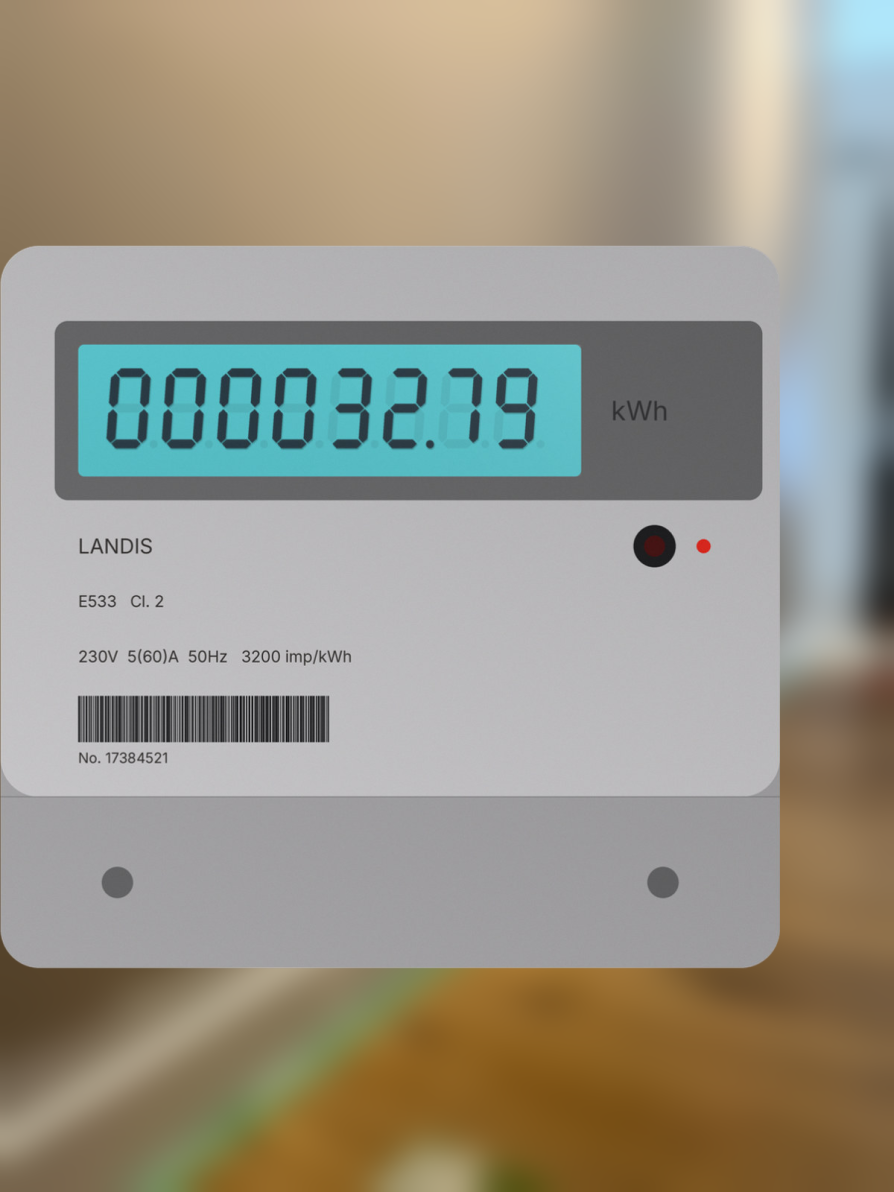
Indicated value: 32.79 (kWh)
